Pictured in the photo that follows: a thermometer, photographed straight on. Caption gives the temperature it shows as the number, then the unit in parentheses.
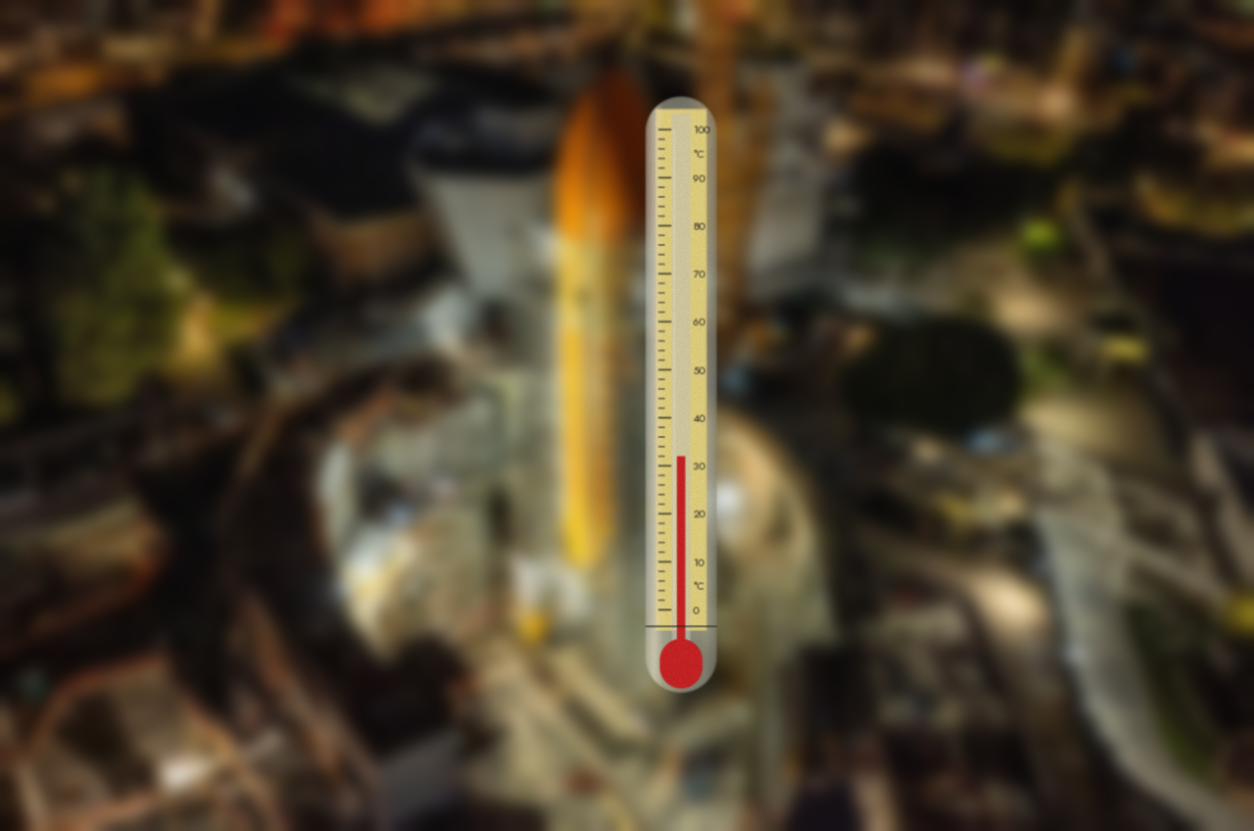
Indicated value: 32 (°C)
